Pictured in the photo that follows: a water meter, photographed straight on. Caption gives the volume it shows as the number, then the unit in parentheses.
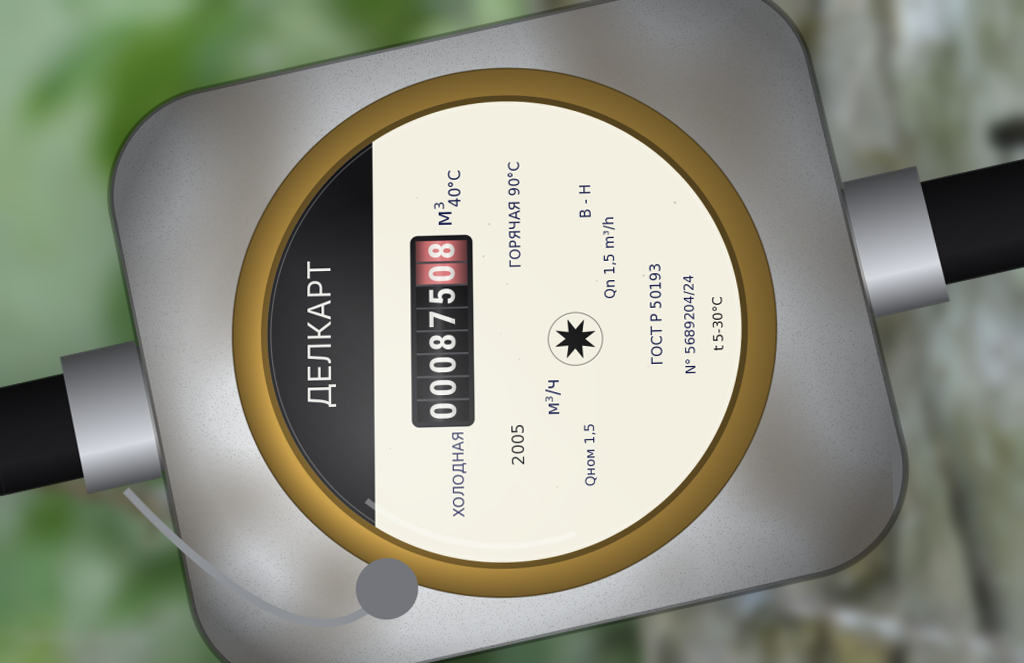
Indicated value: 875.08 (m³)
